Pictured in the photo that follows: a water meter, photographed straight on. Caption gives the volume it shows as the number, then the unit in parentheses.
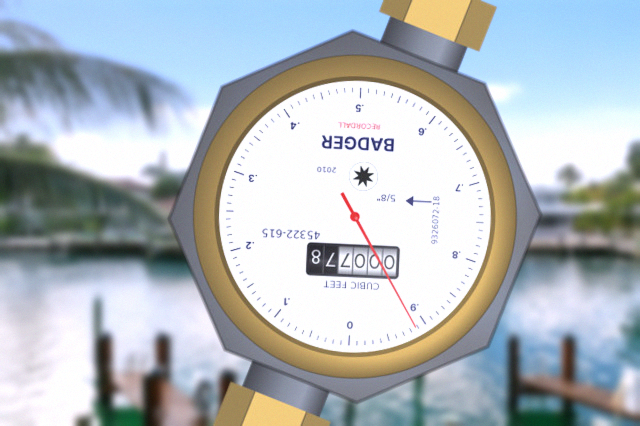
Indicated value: 777.91 (ft³)
